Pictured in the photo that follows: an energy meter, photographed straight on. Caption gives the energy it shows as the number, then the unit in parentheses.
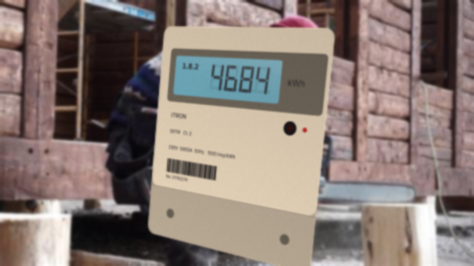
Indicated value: 4684 (kWh)
